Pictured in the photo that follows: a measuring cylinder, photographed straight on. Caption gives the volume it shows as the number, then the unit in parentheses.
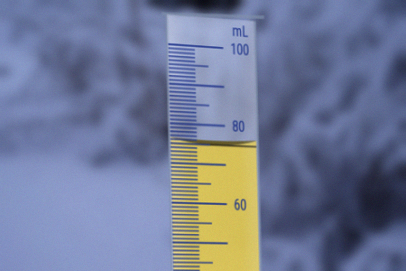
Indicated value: 75 (mL)
